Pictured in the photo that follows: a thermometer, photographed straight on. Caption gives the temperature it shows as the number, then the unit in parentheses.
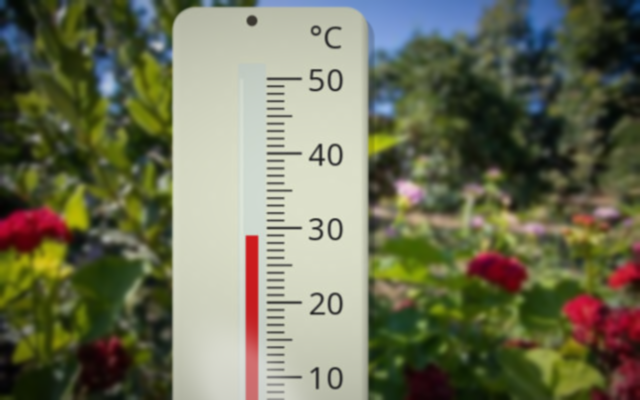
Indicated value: 29 (°C)
